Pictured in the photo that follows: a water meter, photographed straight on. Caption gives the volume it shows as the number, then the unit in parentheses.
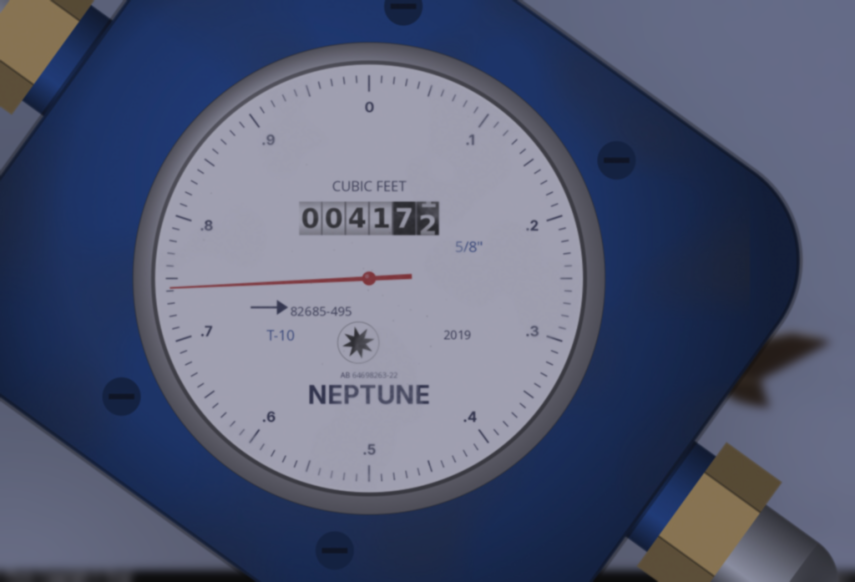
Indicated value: 4171.74 (ft³)
